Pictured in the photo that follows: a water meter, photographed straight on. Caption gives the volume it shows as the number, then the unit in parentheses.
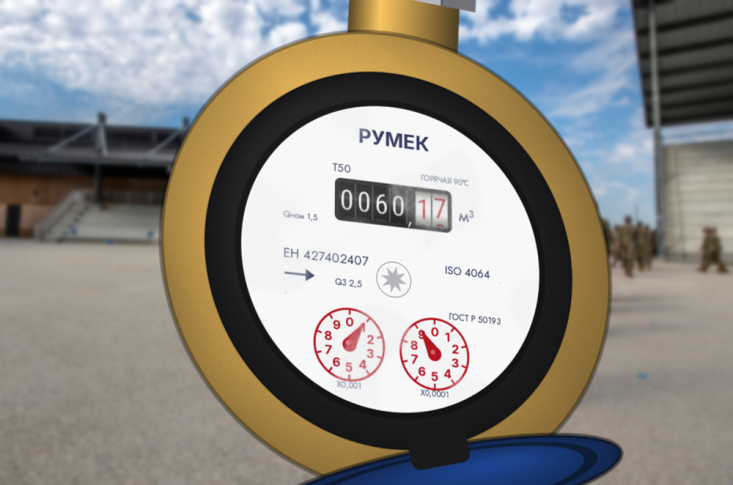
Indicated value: 60.1709 (m³)
